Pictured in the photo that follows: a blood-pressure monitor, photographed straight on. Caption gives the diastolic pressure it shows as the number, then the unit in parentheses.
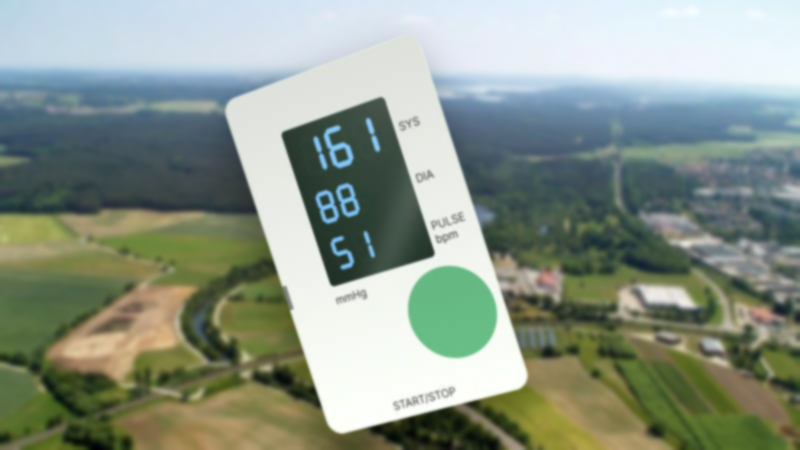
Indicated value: 88 (mmHg)
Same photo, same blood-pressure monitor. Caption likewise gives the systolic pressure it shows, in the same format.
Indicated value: 161 (mmHg)
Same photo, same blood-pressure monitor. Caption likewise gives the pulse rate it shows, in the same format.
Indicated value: 51 (bpm)
